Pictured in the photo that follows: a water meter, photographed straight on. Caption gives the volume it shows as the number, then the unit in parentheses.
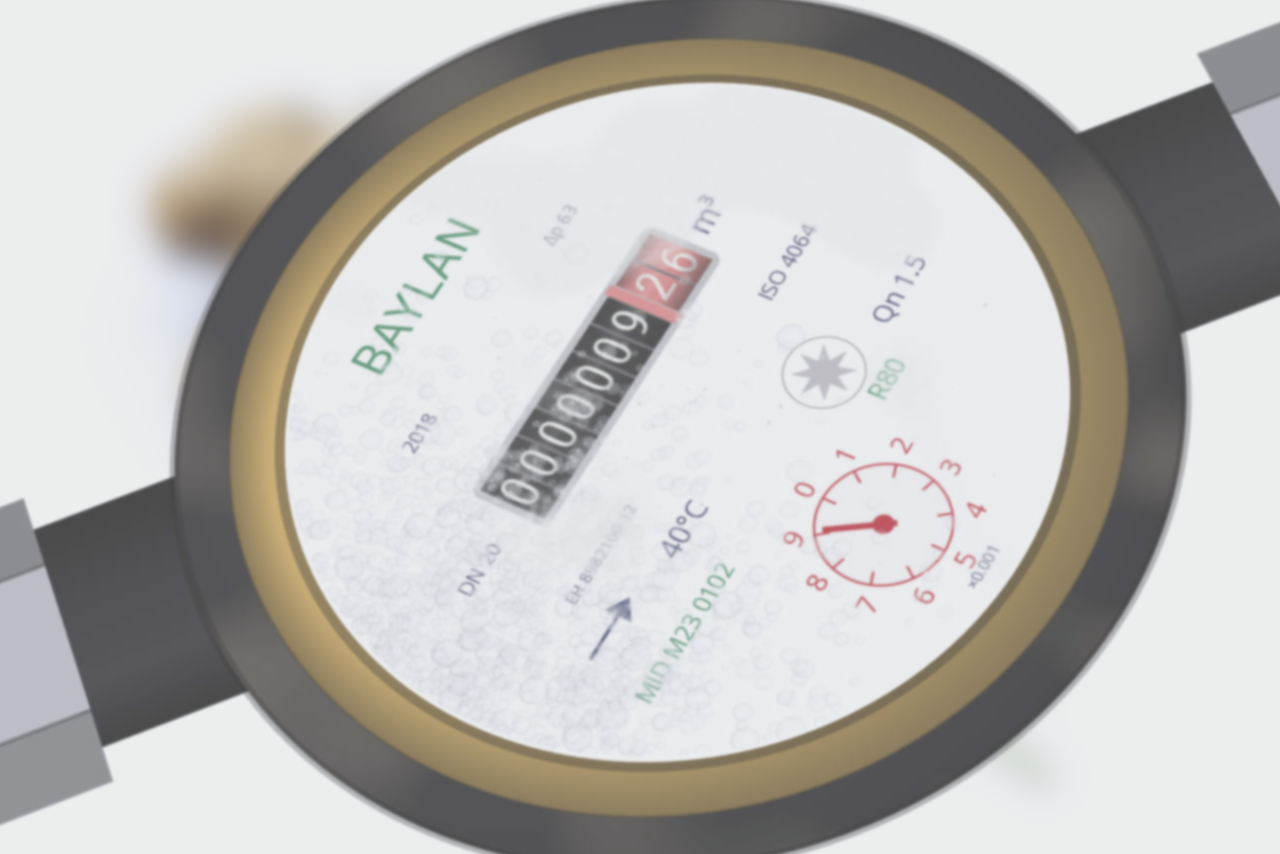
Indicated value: 9.259 (m³)
